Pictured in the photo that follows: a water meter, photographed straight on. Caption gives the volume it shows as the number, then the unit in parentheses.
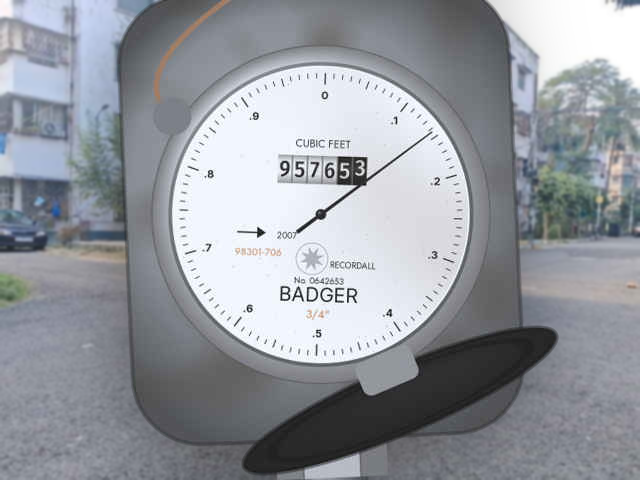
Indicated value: 957653.14 (ft³)
